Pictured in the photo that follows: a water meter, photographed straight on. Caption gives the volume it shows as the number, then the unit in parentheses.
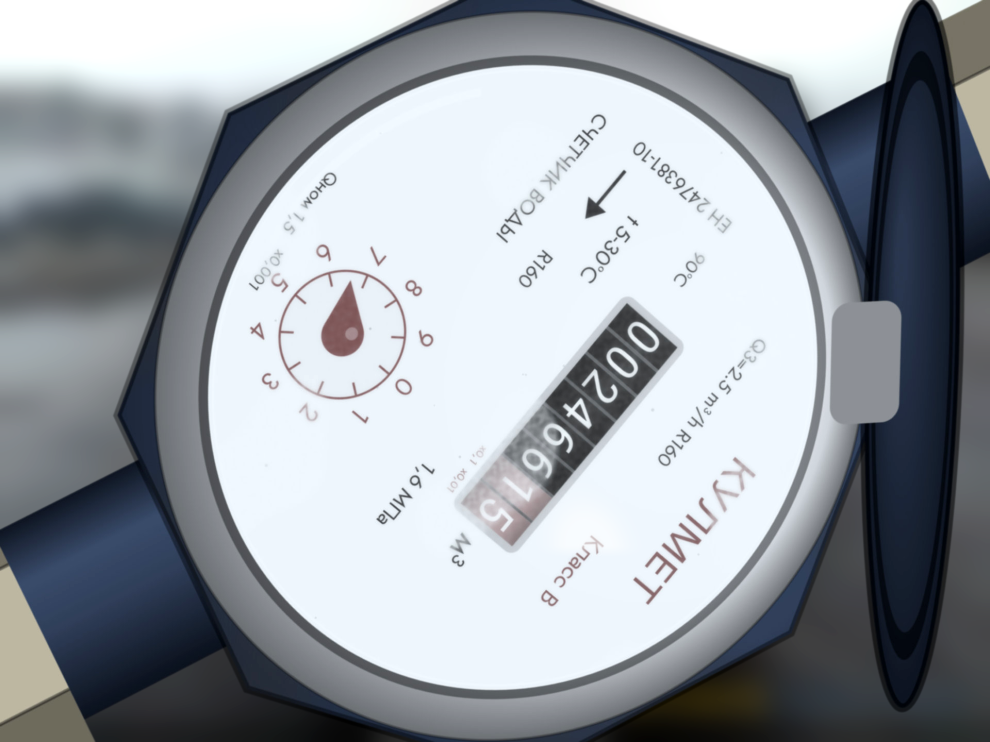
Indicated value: 2466.156 (m³)
